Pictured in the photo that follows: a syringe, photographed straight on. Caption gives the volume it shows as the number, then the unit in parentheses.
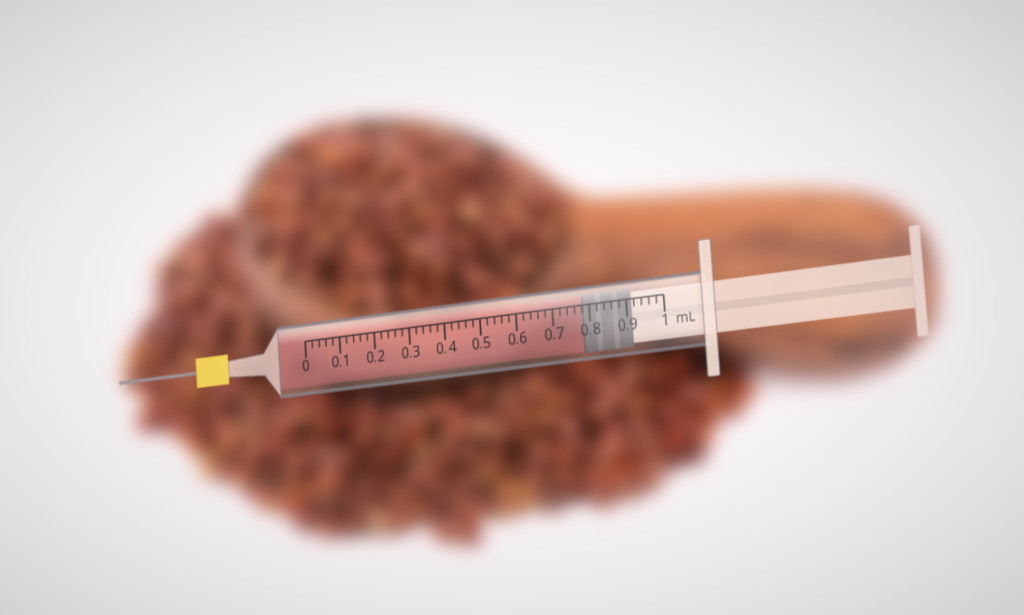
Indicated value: 0.78 (mL)
